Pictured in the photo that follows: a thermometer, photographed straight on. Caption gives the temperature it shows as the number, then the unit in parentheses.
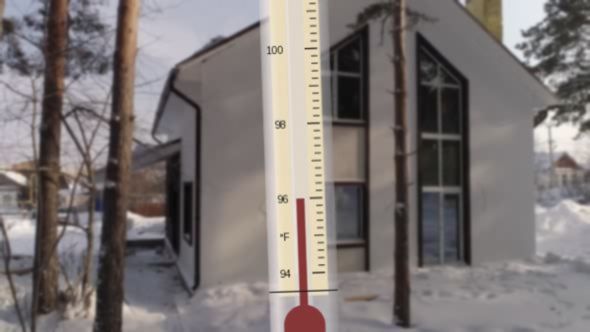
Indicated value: 96 (°F)
